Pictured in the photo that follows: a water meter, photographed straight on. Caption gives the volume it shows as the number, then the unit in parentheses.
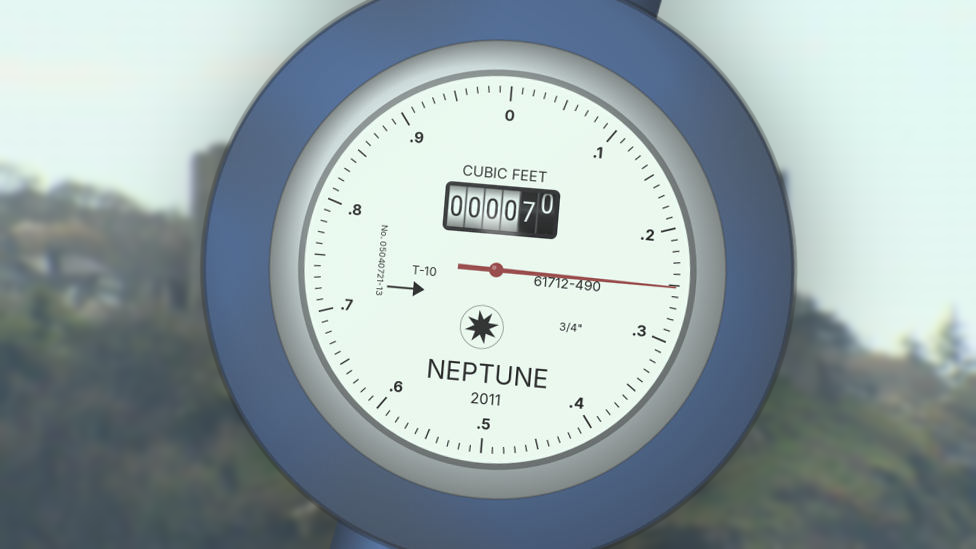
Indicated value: 70.25 (ft³)
